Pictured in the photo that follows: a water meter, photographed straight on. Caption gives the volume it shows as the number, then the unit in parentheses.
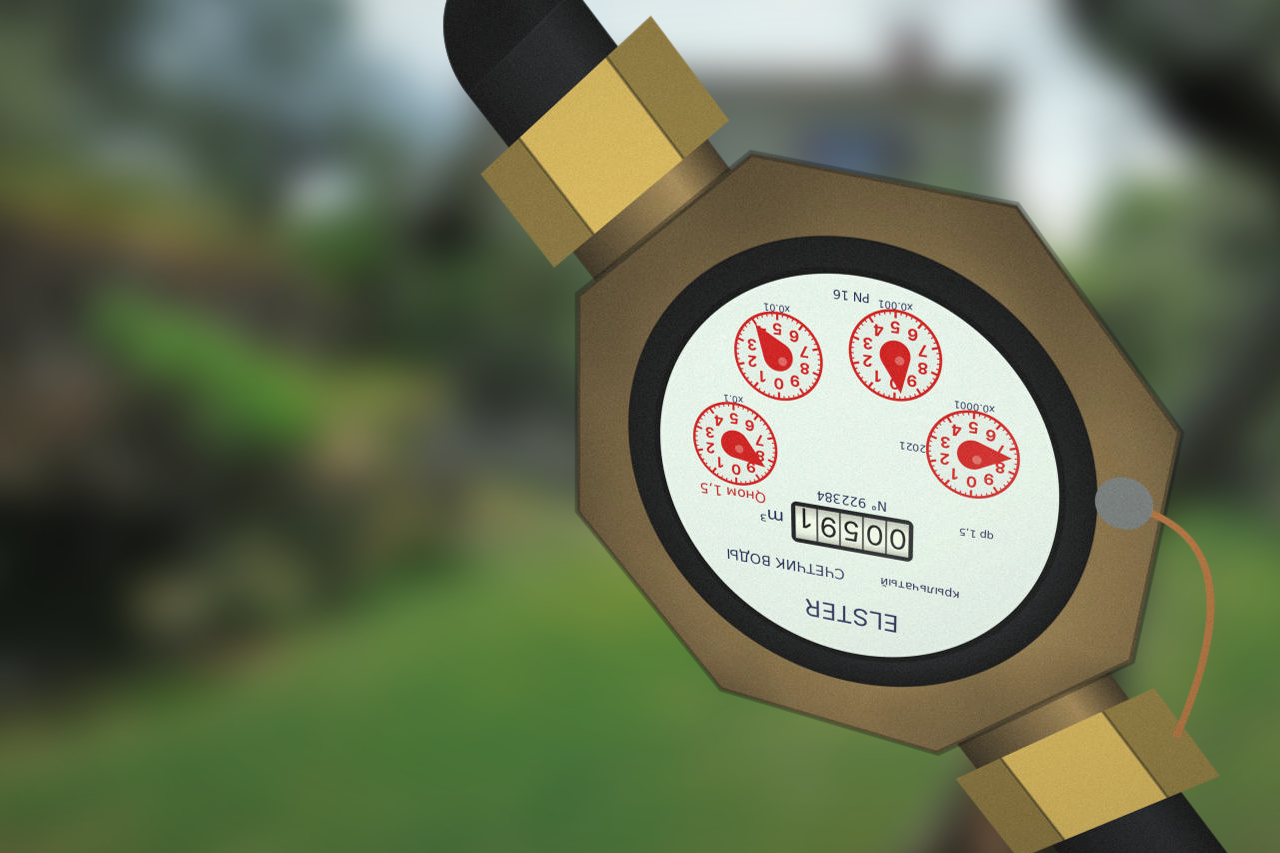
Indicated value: 590.8397 (m³)
